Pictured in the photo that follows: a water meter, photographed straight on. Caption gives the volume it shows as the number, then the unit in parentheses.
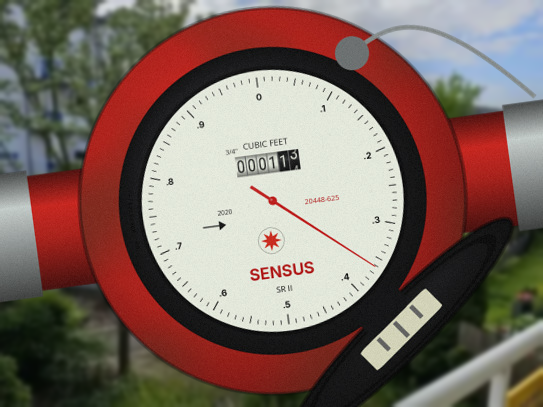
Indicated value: 113.36 (ft³)
